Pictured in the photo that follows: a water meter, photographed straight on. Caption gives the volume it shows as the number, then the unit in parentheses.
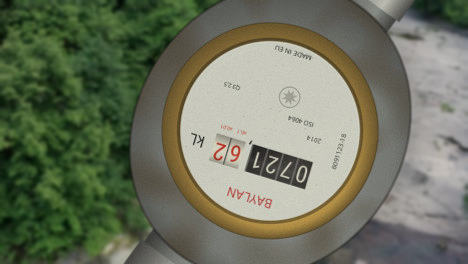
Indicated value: 721.62 (kL)
